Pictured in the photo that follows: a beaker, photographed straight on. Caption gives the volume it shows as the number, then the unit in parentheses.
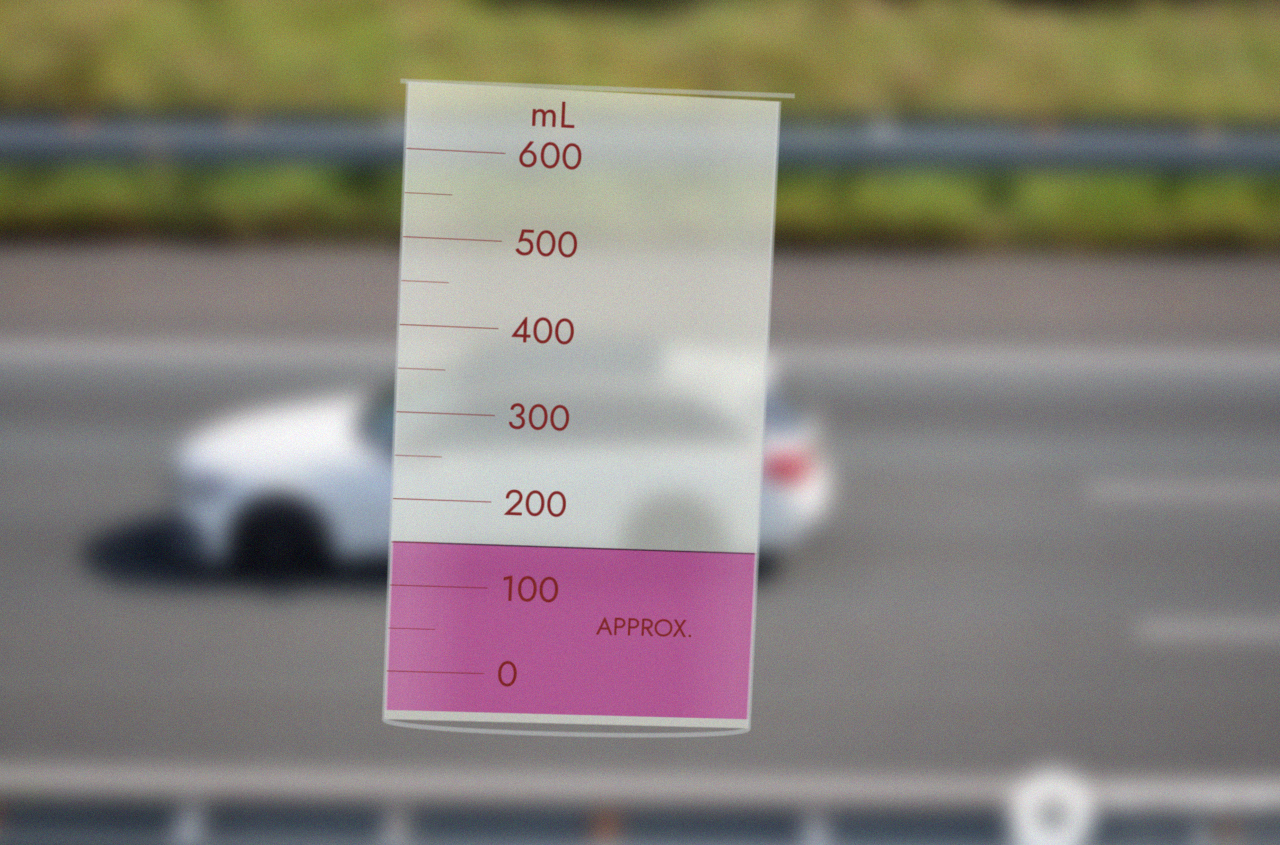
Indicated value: 150 (mL)
